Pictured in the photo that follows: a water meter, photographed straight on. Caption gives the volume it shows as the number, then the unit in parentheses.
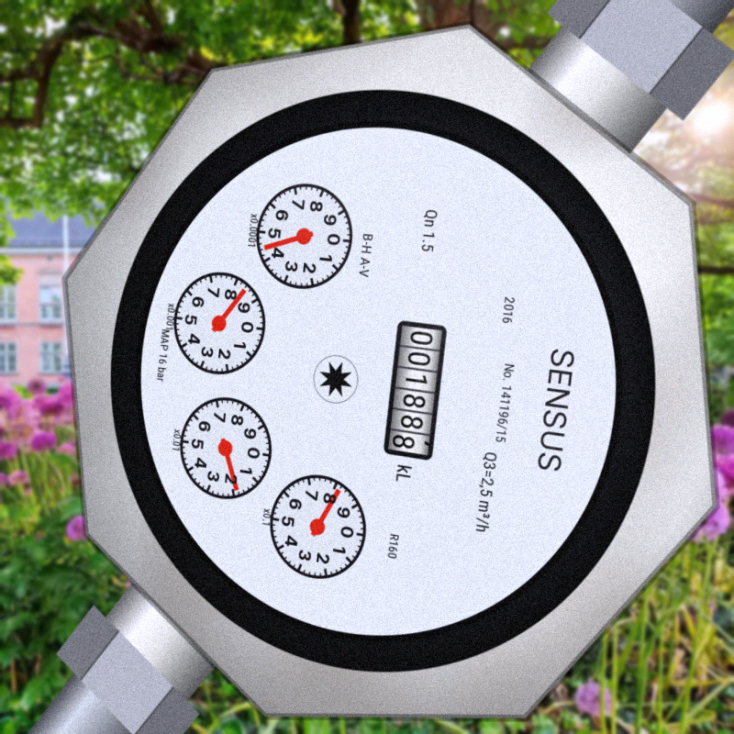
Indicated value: 1887.8184 (kL)
